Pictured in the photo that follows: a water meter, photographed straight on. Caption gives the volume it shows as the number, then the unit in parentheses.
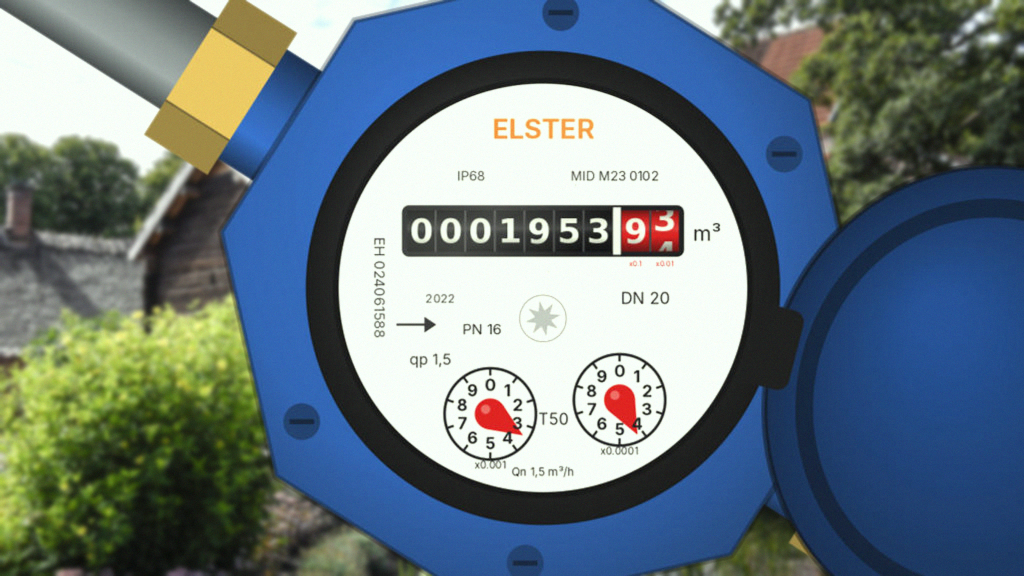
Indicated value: 1953.9334 (m³)
